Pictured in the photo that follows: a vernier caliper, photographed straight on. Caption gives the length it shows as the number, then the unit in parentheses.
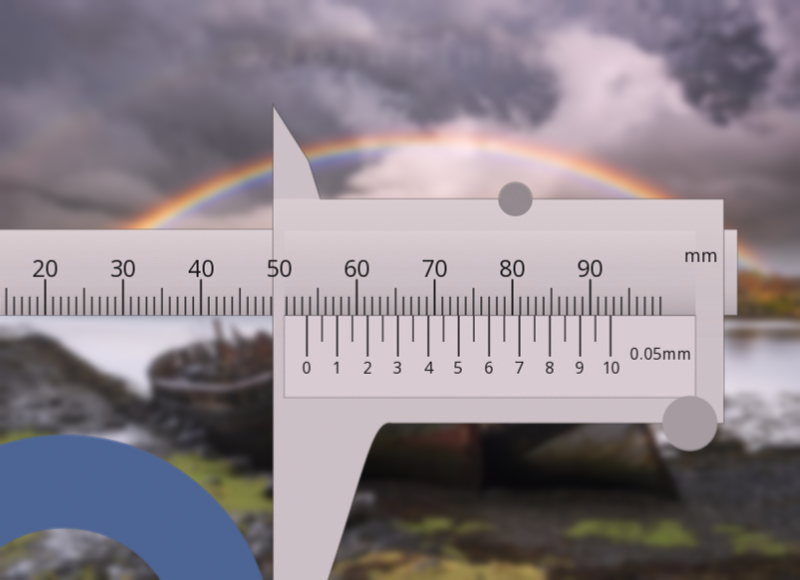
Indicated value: 53.6 (mm)
